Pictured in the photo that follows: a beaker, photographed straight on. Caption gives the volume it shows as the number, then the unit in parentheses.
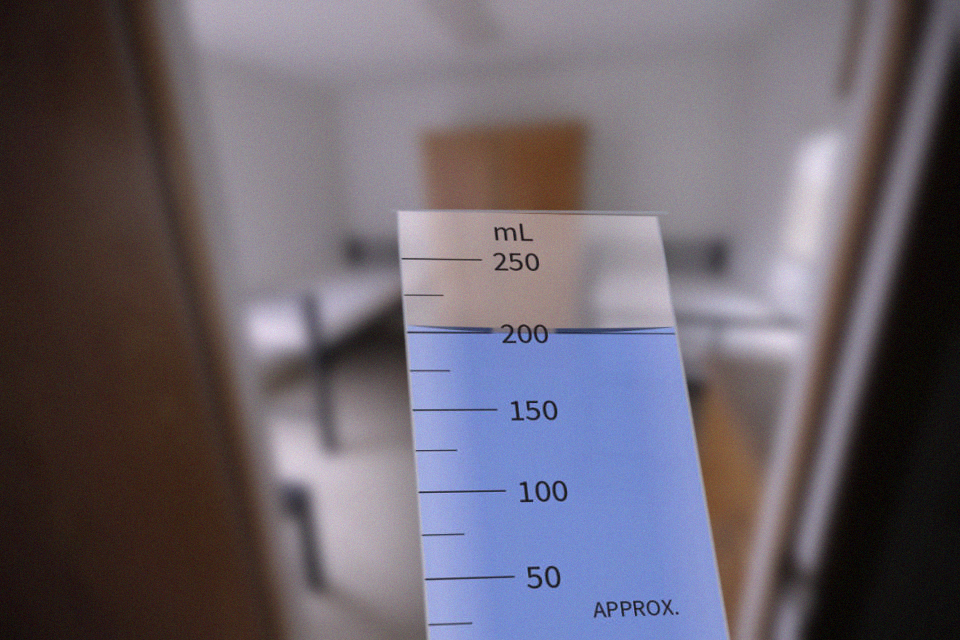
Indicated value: 200 (mL)
